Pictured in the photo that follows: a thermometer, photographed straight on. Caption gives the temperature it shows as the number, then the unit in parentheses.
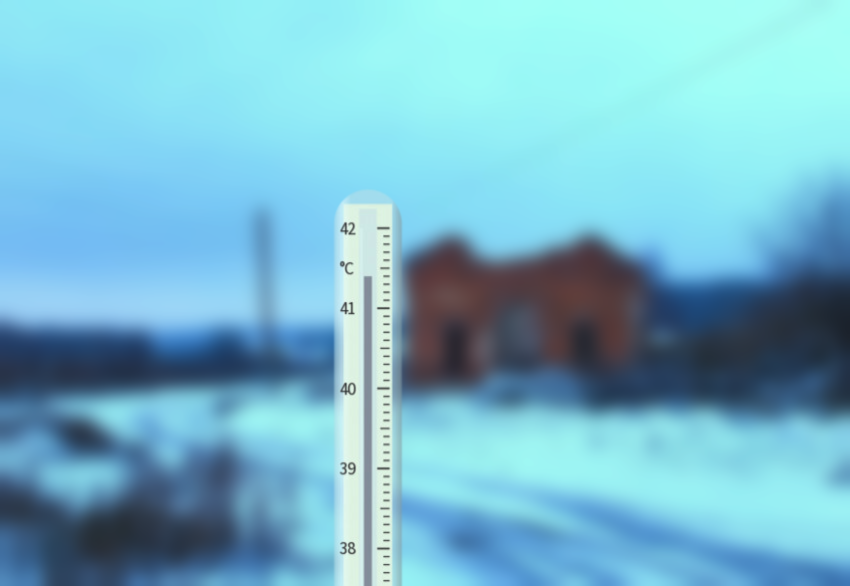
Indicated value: 41.4 (°C)
